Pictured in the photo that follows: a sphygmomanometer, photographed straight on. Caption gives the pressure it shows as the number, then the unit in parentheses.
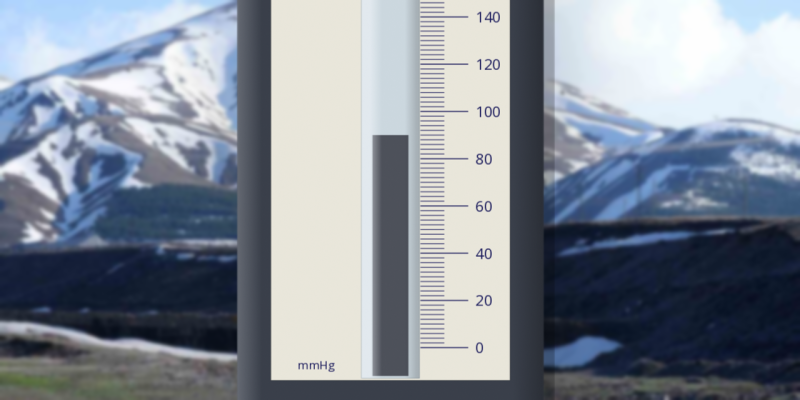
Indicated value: 90 (mmHg)
